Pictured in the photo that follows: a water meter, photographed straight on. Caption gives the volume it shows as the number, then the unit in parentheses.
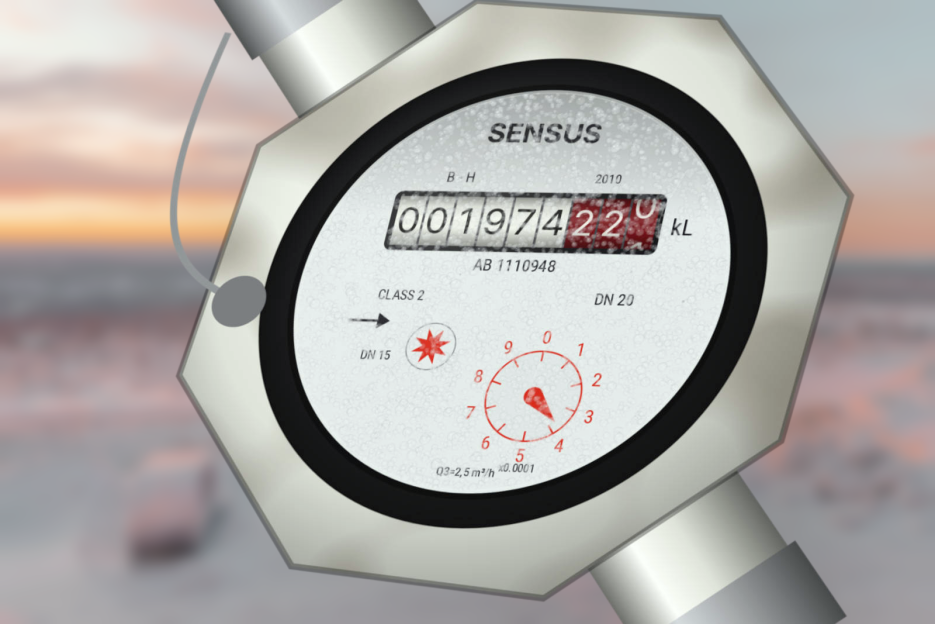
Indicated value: 1974.2203 (kL)
